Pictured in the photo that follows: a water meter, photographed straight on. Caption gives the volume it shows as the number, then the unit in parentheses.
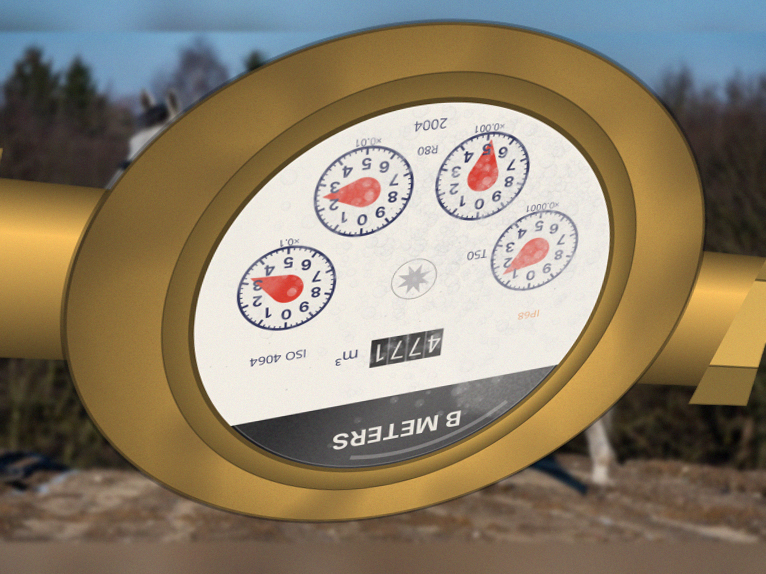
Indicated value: 4771.3251 (m³)
